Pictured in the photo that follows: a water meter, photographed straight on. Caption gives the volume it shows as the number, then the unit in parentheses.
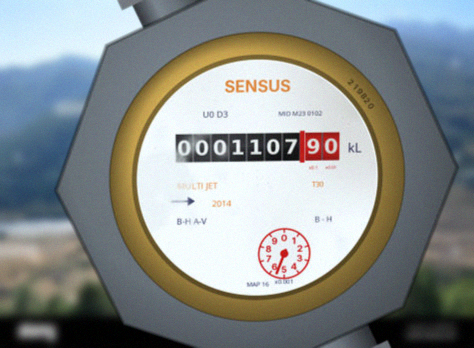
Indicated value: 1107.905 (kL)
